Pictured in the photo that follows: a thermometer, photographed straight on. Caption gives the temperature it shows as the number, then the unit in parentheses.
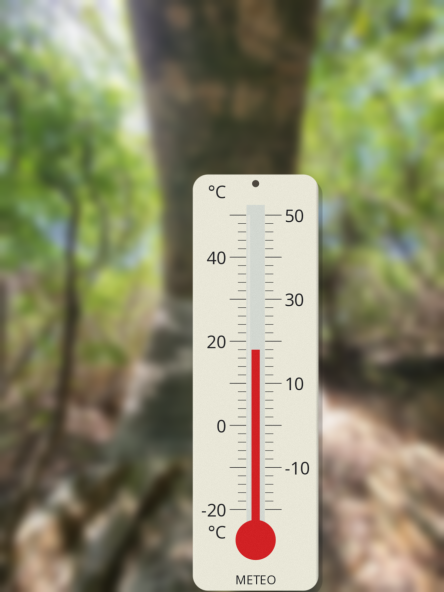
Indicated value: 18 (°C)
